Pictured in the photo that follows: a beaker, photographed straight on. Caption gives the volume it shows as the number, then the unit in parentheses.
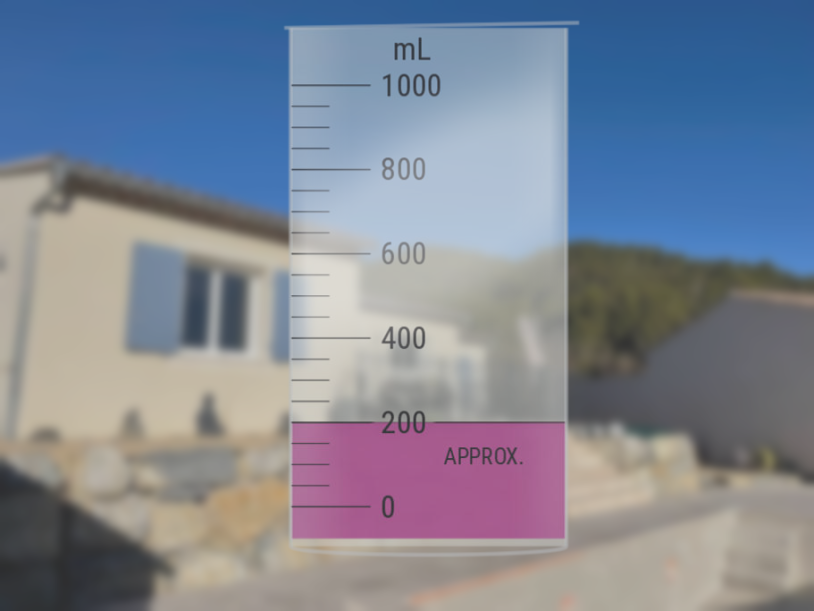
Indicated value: 200 (mL)
